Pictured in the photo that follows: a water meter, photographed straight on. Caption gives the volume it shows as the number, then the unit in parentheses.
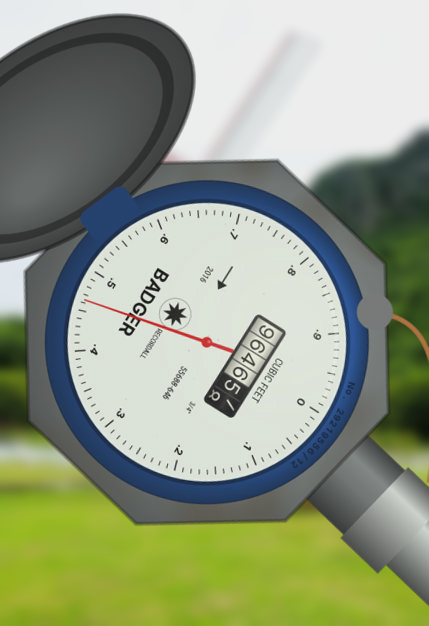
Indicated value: 964657.46 (ft³)
